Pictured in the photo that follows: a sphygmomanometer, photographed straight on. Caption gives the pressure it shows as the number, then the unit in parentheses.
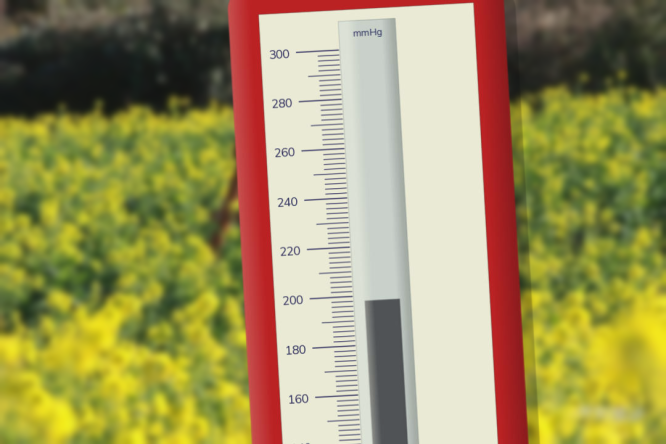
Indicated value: 198 (mmHg)
